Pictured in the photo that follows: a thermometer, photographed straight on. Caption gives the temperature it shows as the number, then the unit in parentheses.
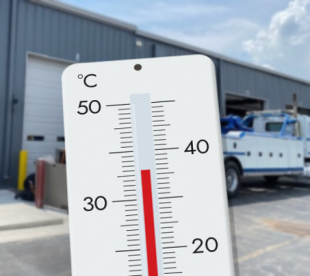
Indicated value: 36 (°C)
